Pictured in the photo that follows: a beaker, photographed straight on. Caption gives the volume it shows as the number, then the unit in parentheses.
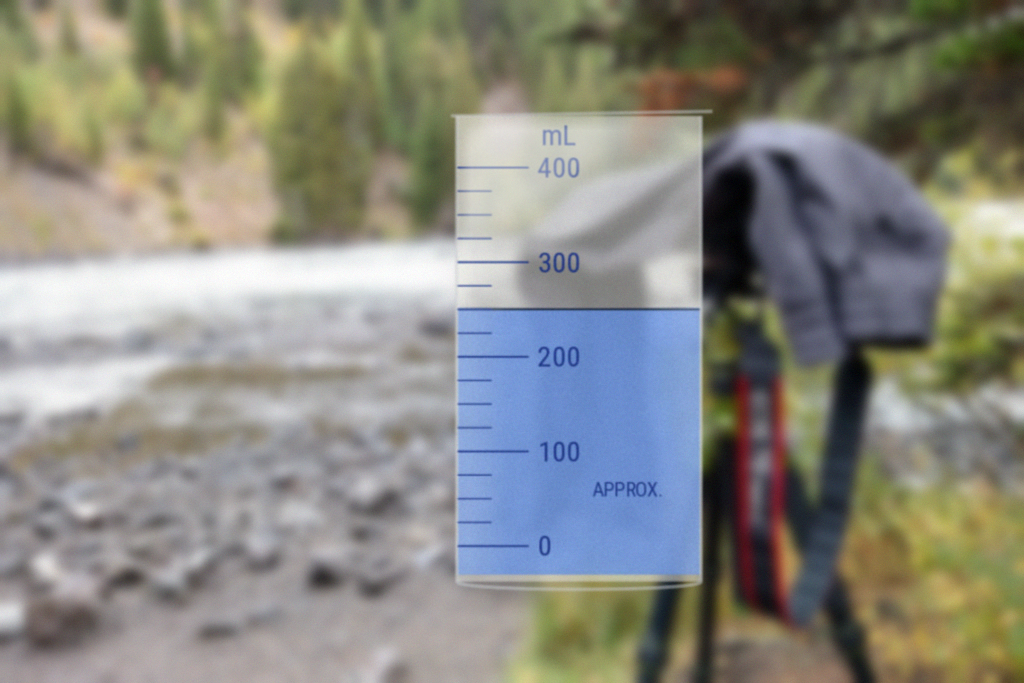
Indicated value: 250 (mL)
